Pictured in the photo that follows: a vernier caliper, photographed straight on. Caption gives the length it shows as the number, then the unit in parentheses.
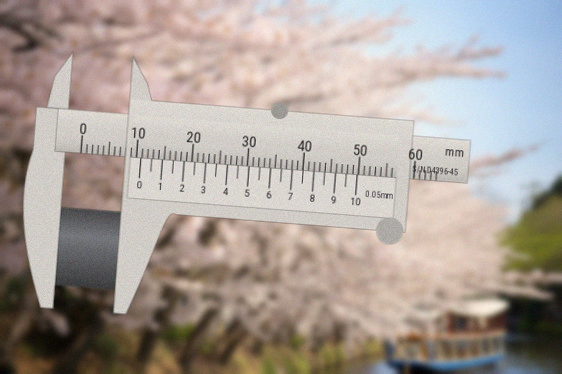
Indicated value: 10.8 (mm)
